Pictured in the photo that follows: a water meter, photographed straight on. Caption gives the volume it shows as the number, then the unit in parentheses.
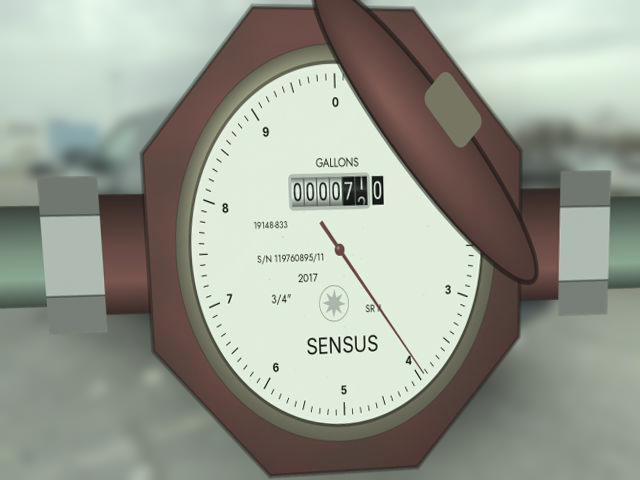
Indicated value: 713.9 (gal)
